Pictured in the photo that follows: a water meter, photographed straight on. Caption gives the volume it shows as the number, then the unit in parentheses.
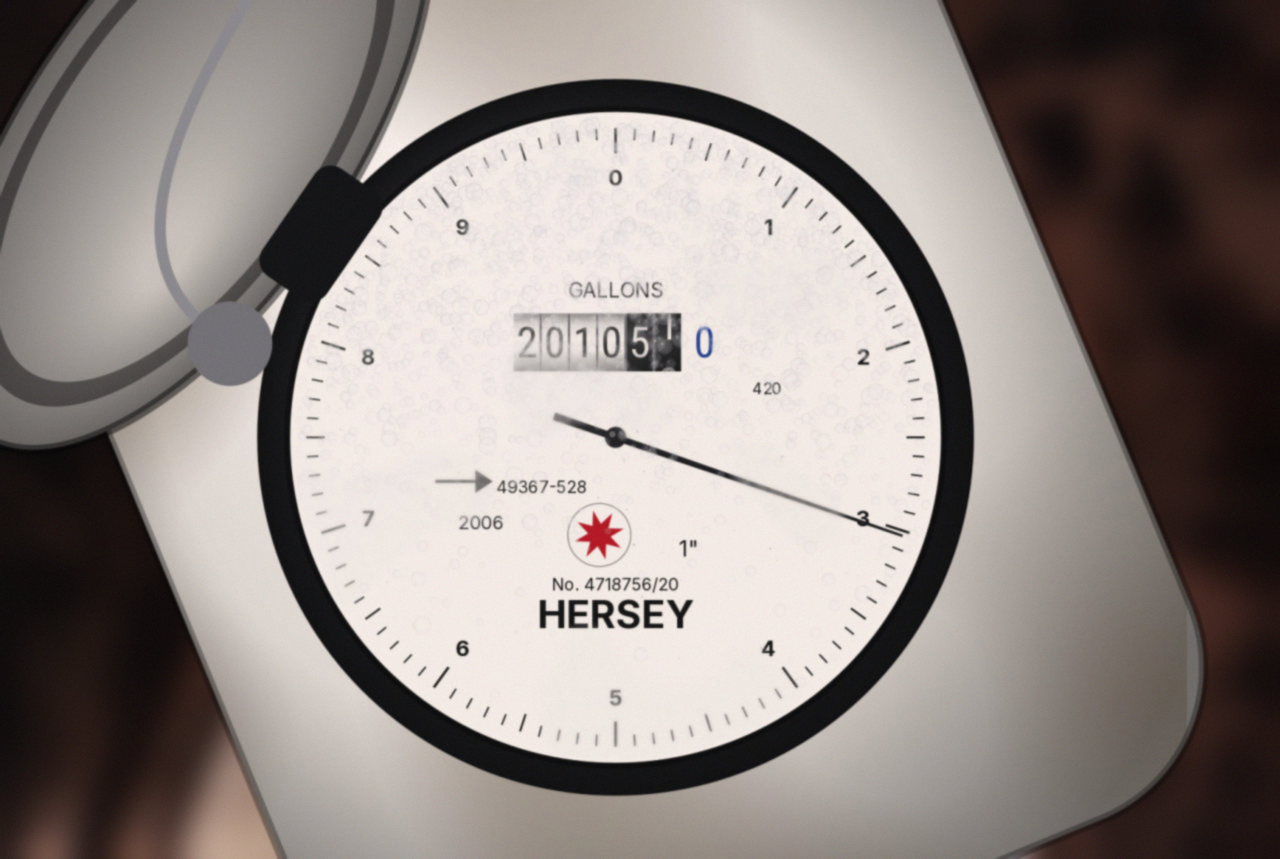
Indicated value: 2010513.0 (gal)
